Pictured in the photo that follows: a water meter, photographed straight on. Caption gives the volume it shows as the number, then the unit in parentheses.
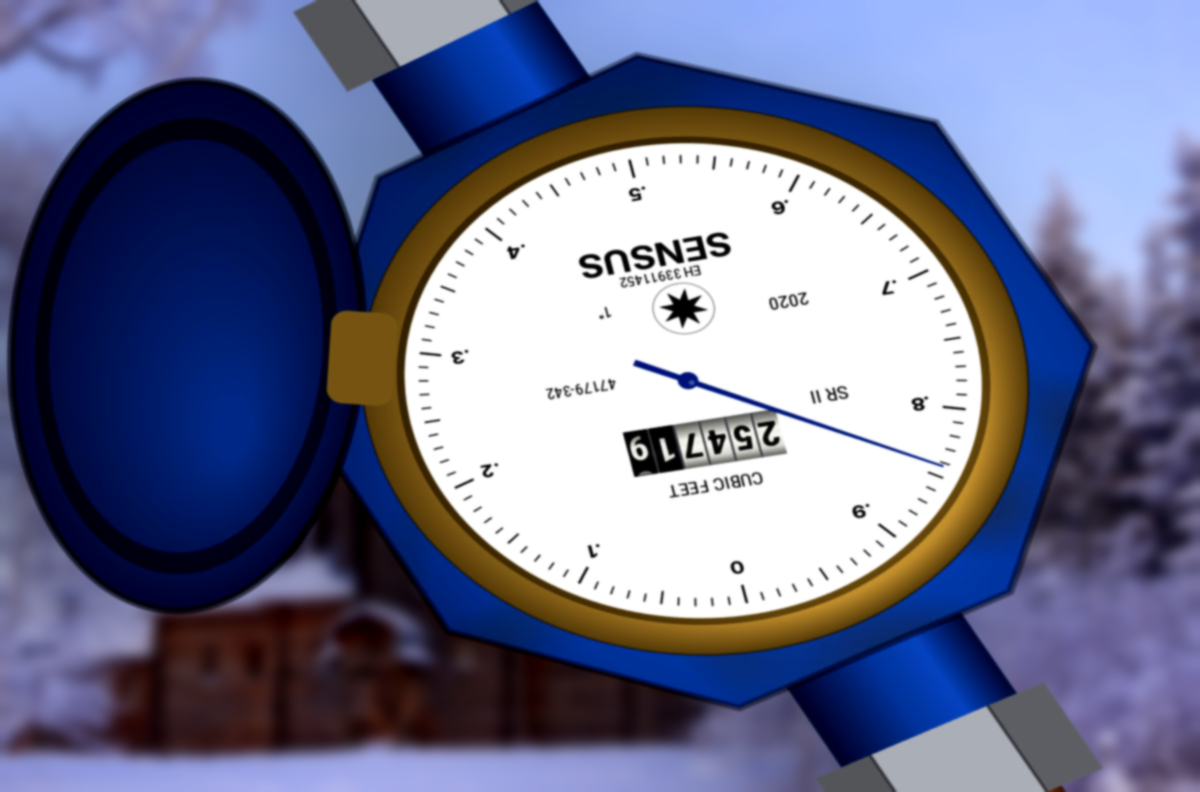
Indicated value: 254718.84 (ft³)
